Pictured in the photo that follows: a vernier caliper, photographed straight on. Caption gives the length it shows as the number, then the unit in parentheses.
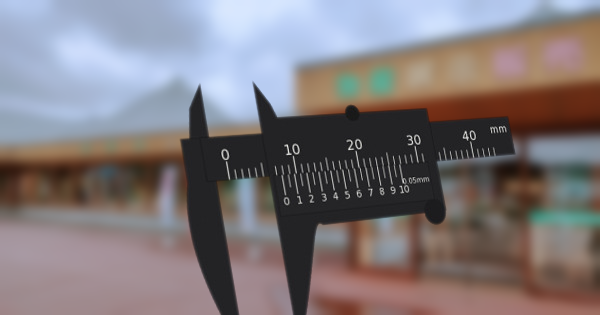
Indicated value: 7.8 (mm)
